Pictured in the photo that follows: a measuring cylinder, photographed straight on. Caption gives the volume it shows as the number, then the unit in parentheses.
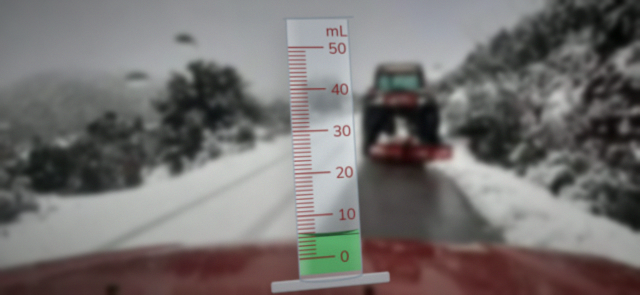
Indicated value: 5 (mL)
